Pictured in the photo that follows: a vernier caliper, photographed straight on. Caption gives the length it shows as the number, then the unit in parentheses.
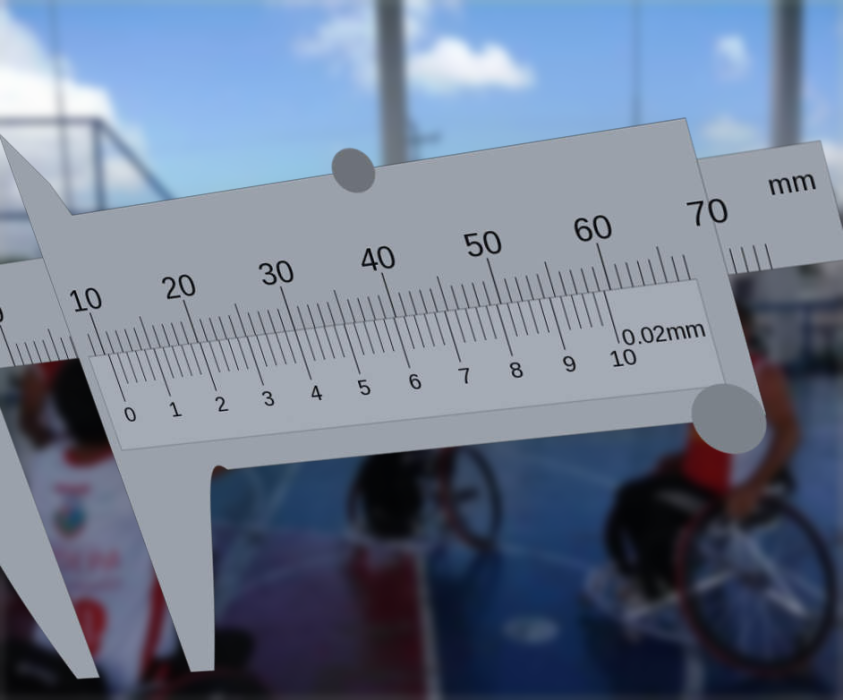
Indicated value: 10.4 (mm)
